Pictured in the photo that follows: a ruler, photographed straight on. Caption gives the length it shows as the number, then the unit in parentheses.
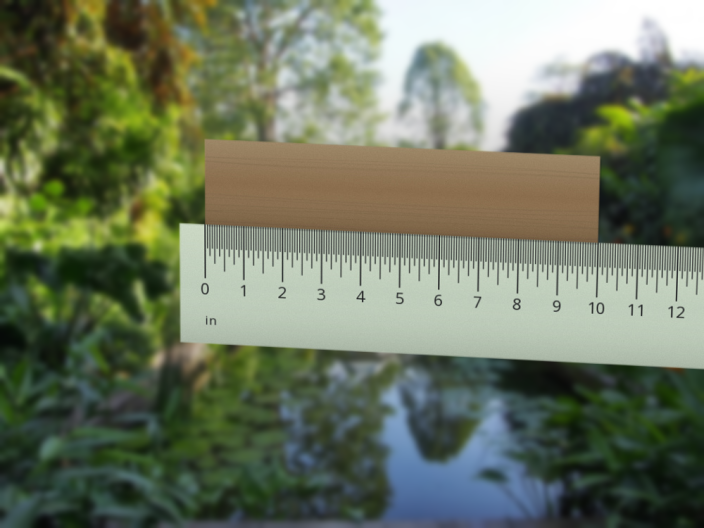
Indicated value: 10 (in)
